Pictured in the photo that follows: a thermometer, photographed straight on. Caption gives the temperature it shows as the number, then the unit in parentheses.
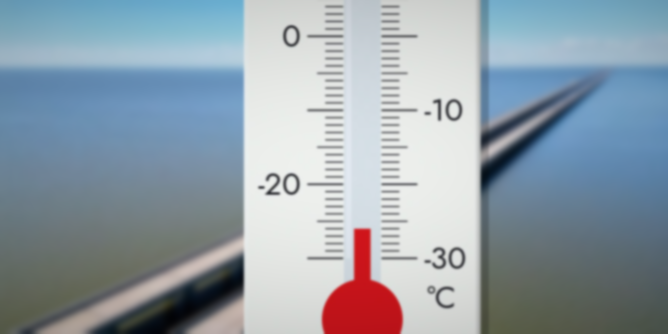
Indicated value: -26 (°C)
